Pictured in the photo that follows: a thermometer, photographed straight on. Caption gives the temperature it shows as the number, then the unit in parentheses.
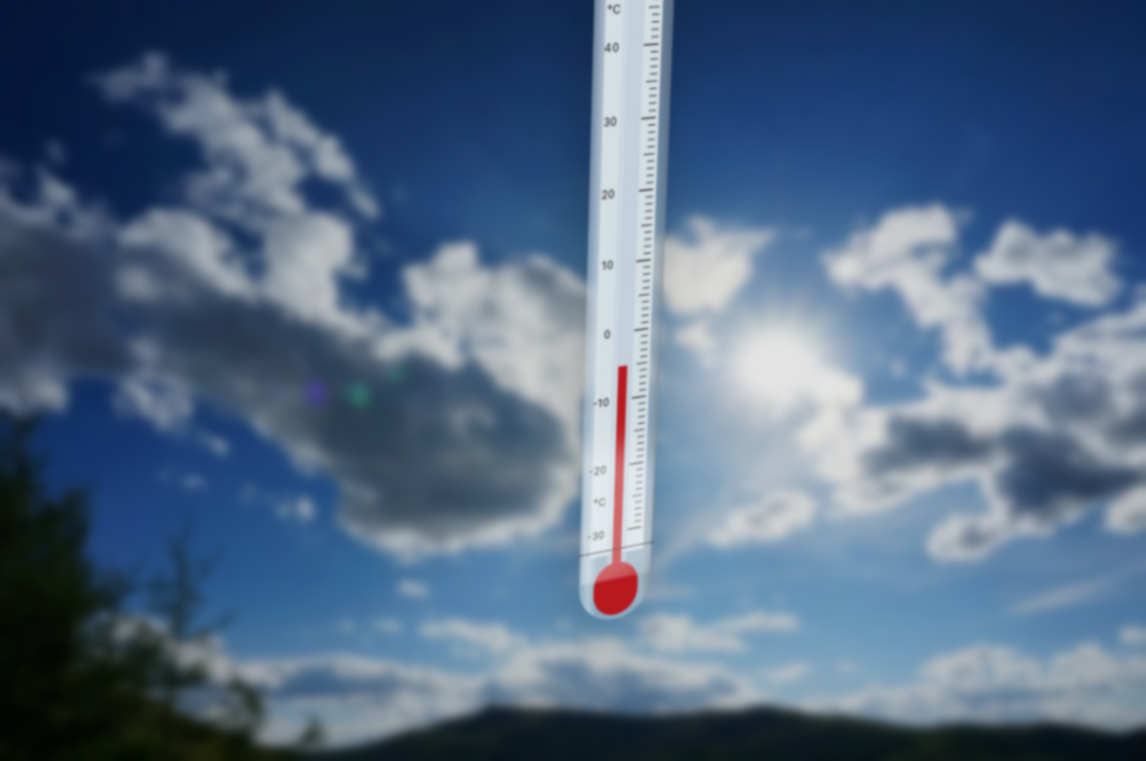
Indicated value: -5 (°C)
